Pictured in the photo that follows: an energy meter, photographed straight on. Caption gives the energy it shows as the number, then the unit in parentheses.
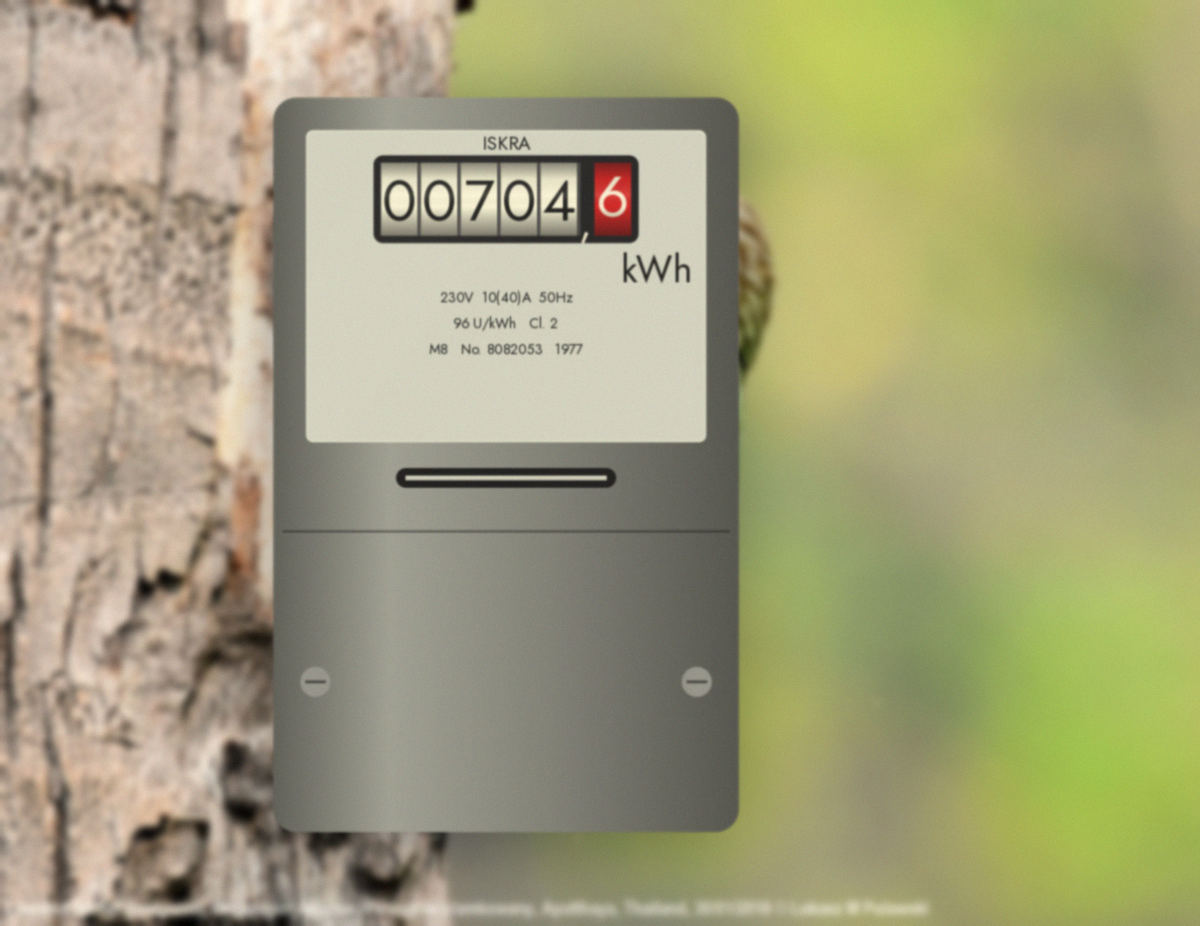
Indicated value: 704.6 (kWh)
